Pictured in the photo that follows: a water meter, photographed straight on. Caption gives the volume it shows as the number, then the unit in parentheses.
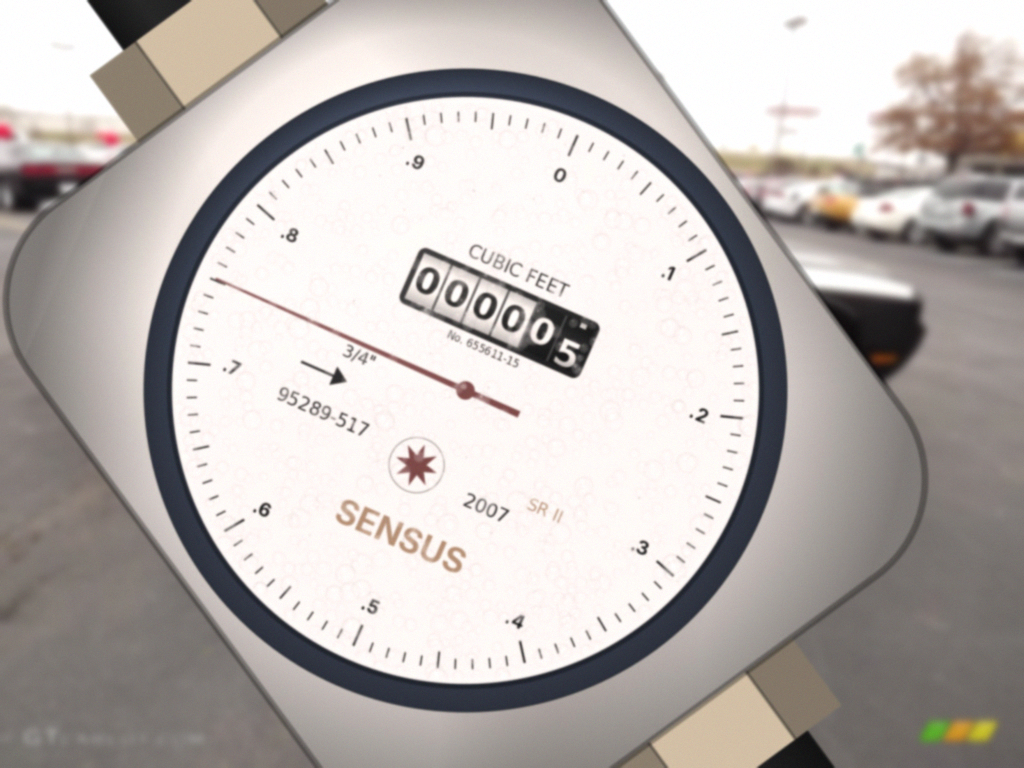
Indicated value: 4.75 (ft³)
